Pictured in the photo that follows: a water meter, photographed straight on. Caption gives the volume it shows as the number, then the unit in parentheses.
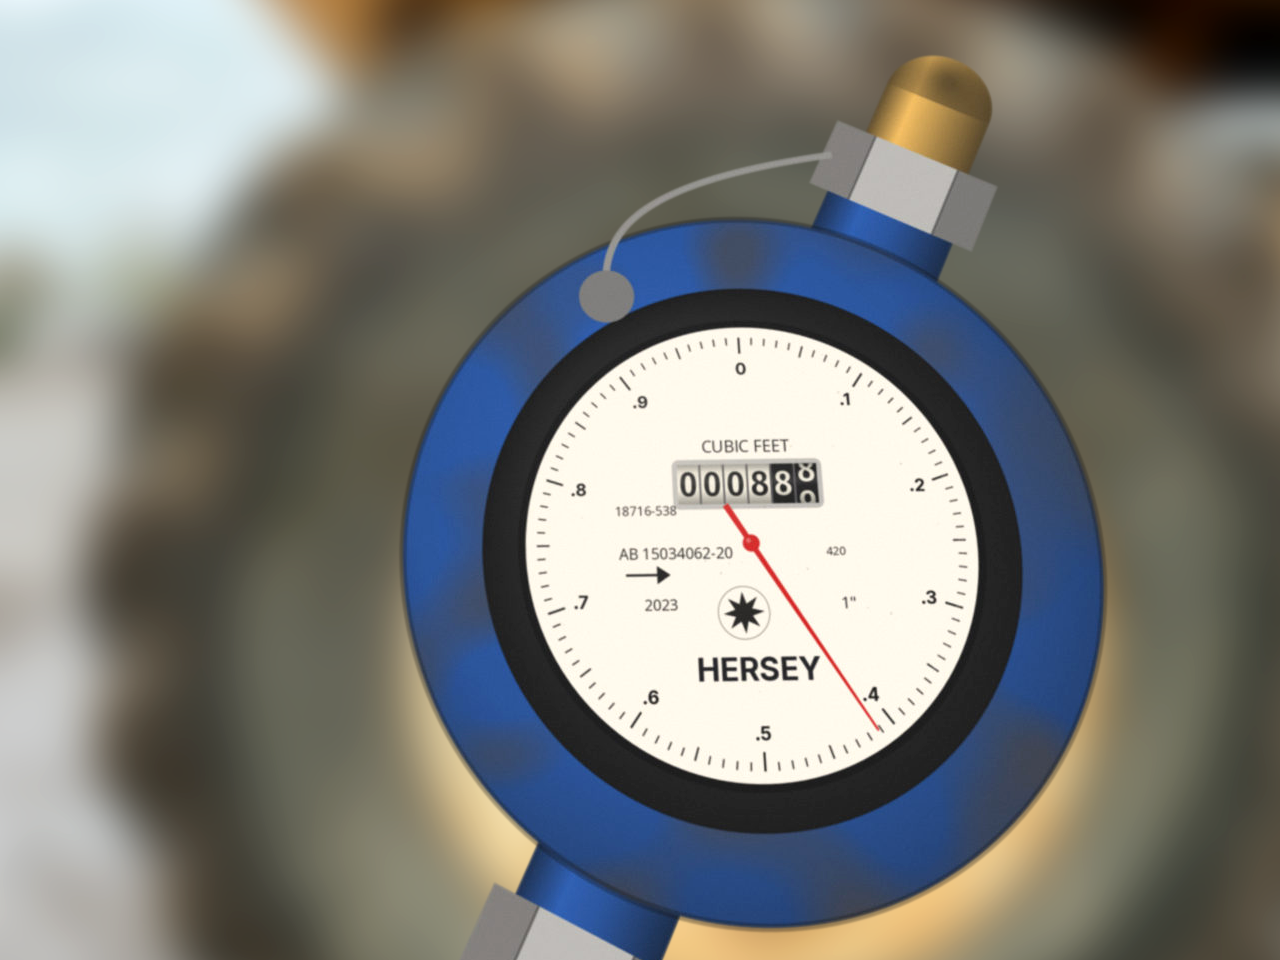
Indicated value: 888.41 (ft³)
